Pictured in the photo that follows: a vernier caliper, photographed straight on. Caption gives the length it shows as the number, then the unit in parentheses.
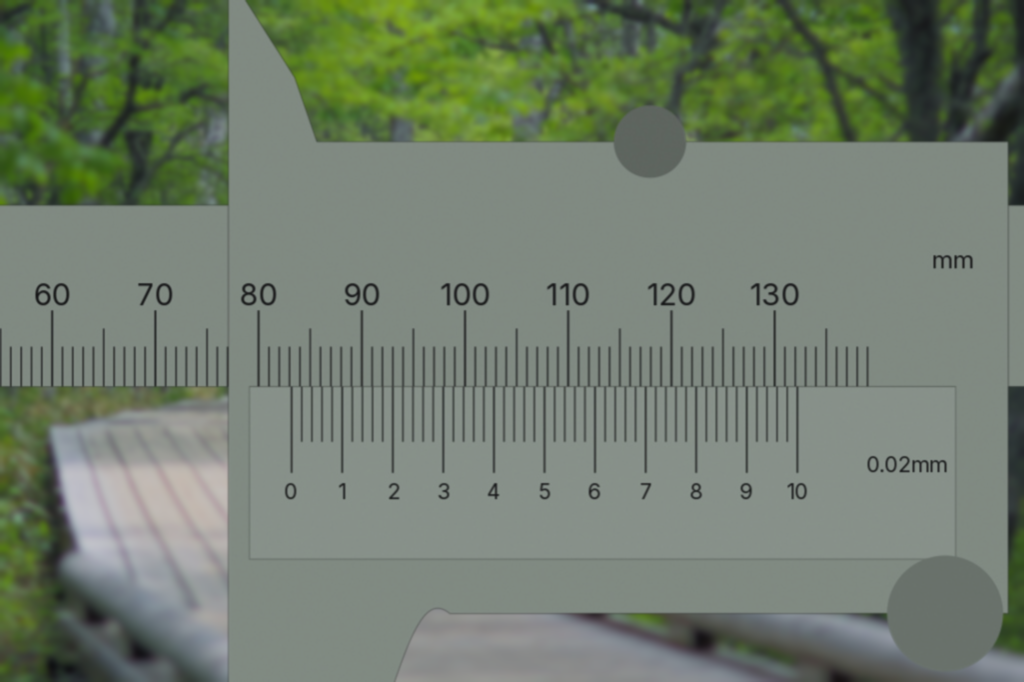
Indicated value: 83.2 (mm)
